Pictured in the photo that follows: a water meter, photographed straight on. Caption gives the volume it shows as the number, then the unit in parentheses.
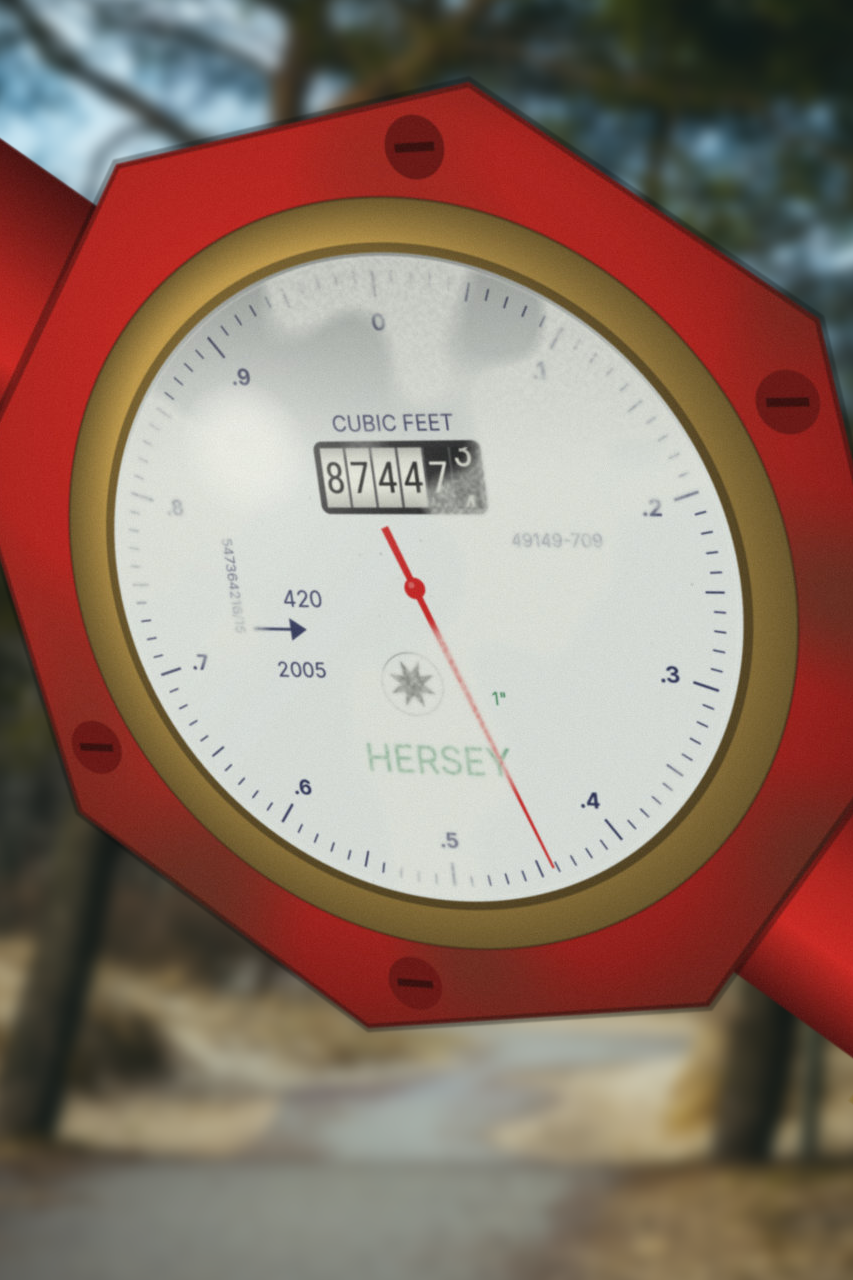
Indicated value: 874473.44 (ft³)
